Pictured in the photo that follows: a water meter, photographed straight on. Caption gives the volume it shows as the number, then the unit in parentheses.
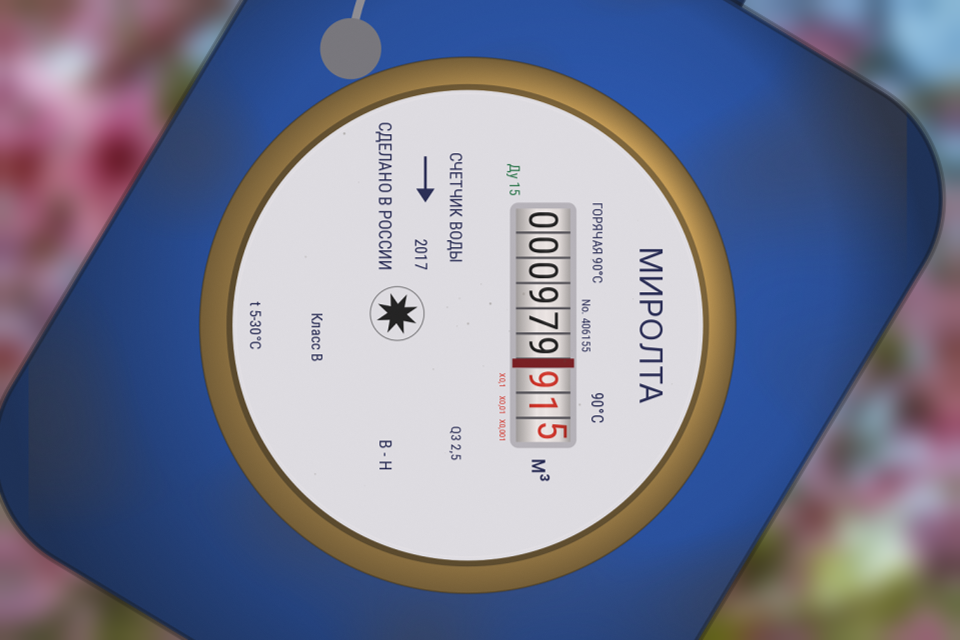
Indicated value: 979.915 (m³)
